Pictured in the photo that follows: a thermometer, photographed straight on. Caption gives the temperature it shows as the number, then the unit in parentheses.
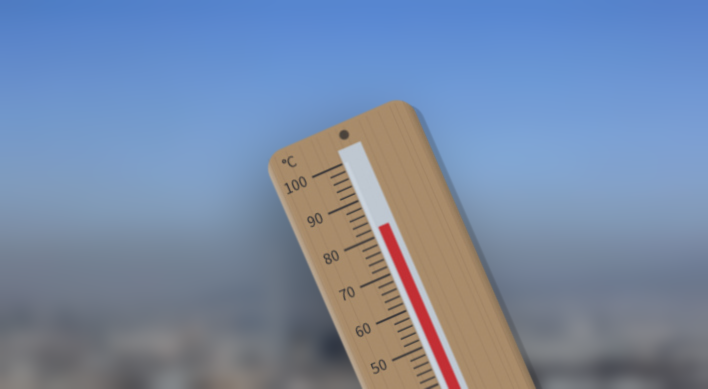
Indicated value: 82 (°C)
